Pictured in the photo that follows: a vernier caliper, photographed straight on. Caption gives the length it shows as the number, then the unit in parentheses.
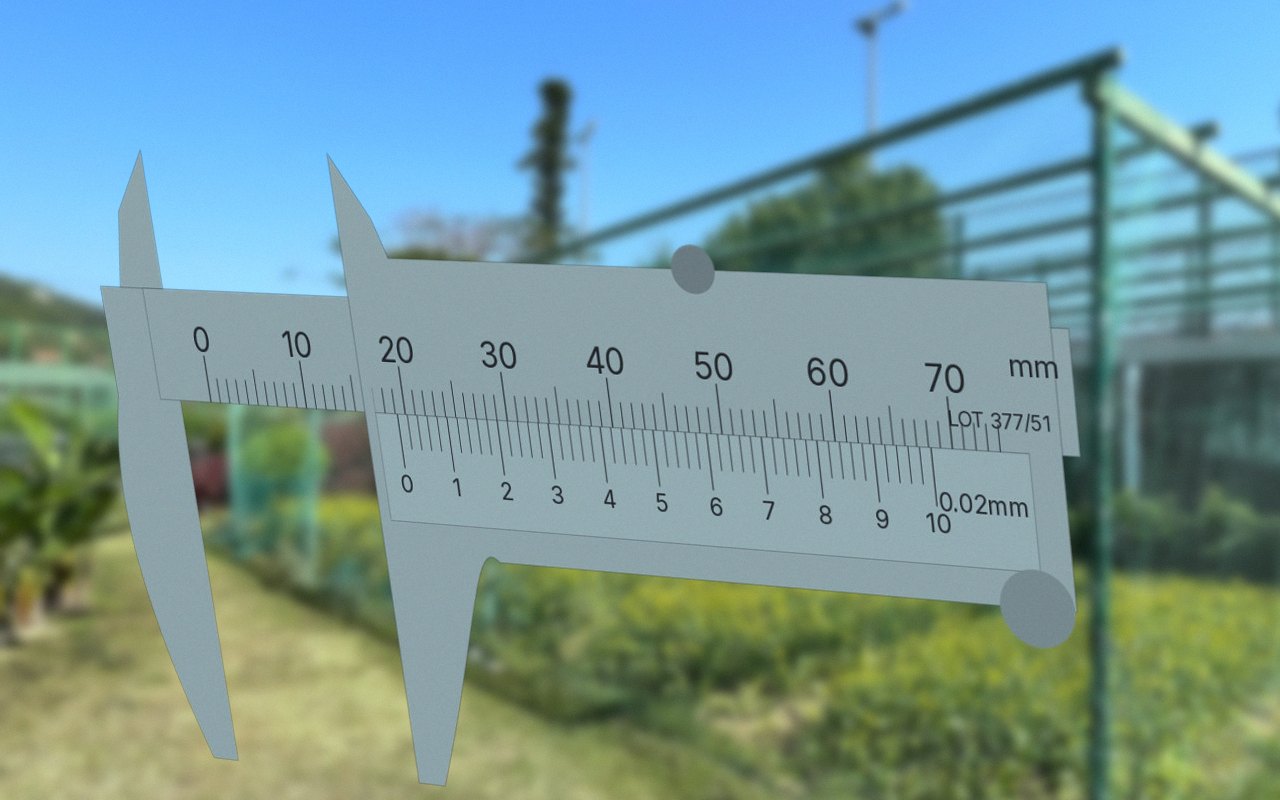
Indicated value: 19.2 (mm)
